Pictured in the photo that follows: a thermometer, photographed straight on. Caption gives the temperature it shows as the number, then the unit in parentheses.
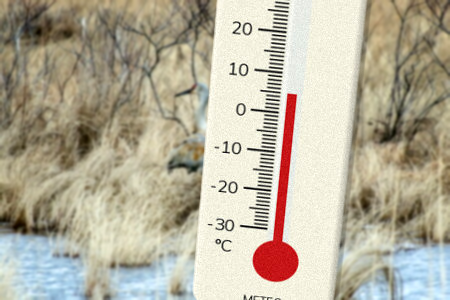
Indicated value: 5 (°C)
